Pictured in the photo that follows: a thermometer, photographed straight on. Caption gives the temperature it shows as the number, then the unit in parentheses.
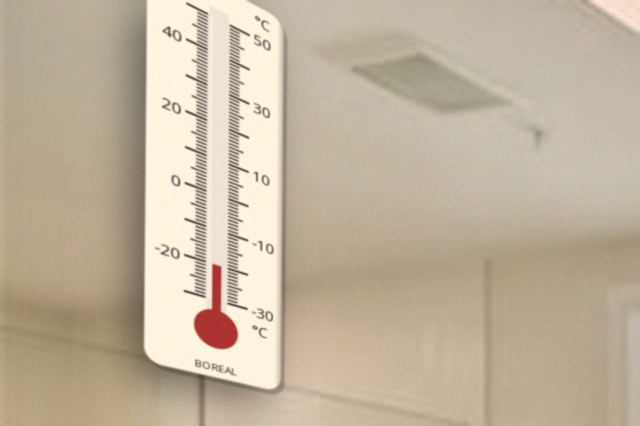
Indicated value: -20 (°C)
